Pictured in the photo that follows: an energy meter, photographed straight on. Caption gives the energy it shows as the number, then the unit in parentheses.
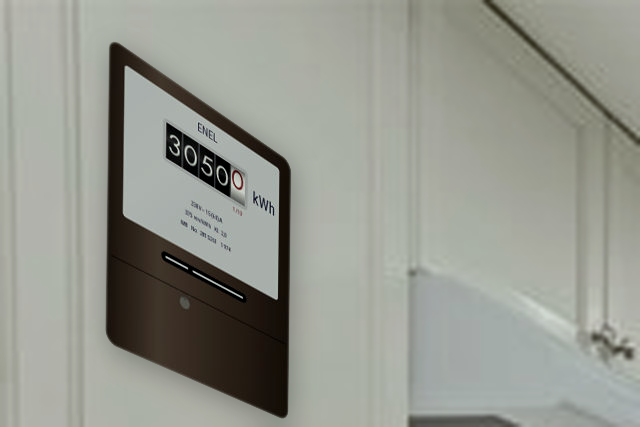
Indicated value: 3050.0 (kWh)
